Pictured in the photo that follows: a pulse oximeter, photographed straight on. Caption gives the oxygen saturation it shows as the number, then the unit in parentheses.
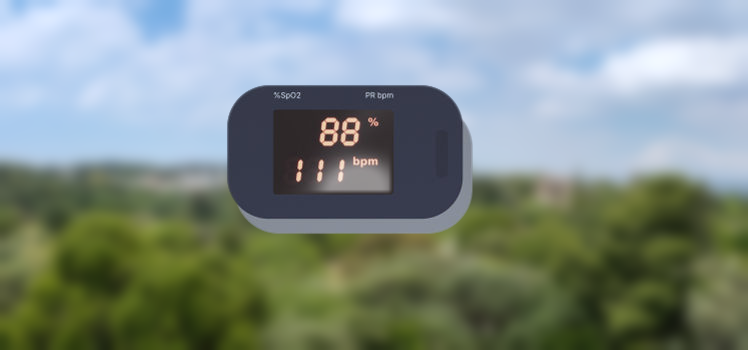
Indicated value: 88 (%)
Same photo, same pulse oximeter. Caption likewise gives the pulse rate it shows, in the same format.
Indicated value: 111 (bpm)
